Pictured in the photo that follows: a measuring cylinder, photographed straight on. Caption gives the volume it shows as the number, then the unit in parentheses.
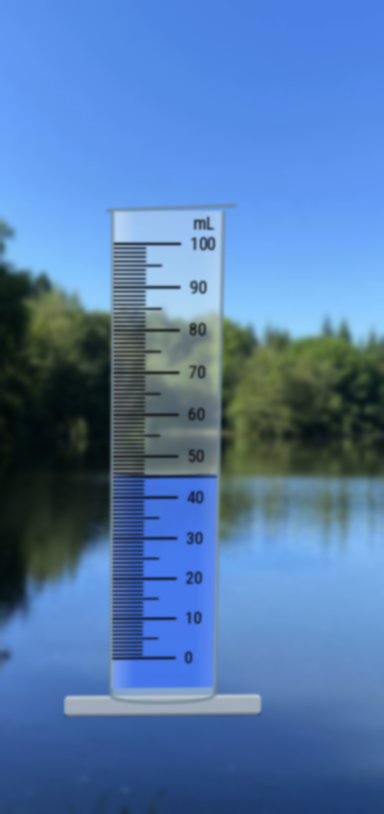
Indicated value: 45 (mL)
